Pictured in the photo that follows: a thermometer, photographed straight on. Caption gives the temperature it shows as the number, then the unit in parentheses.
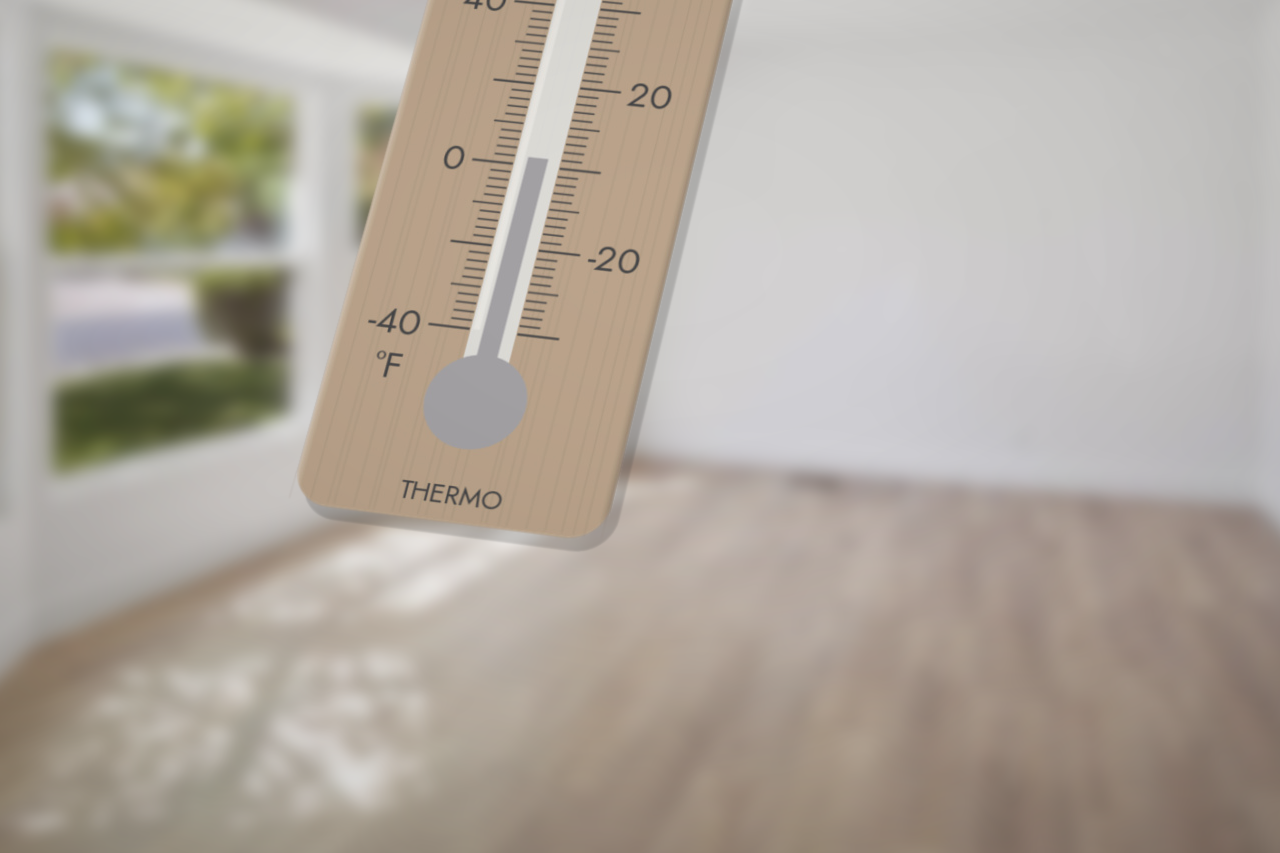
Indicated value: 2 (°F)
